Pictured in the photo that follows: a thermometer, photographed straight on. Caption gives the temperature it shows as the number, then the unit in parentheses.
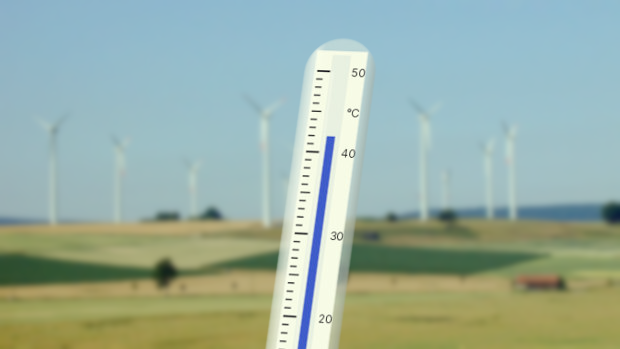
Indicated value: 42 (°C)
